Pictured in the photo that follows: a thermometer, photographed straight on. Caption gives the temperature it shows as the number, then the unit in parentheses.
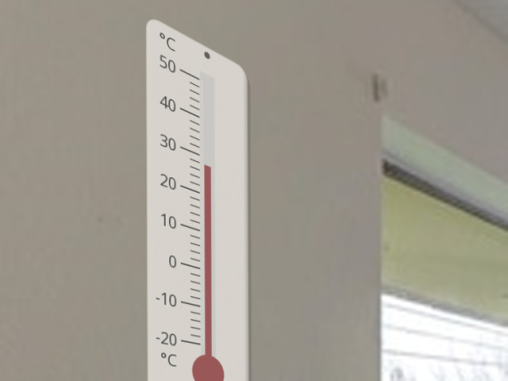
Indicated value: 28 (°C)
